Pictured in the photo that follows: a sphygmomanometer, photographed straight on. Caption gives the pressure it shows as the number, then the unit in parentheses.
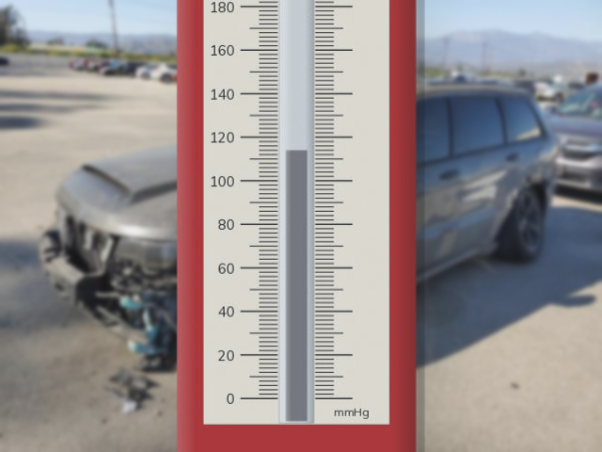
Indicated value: 114 (mmHg)
